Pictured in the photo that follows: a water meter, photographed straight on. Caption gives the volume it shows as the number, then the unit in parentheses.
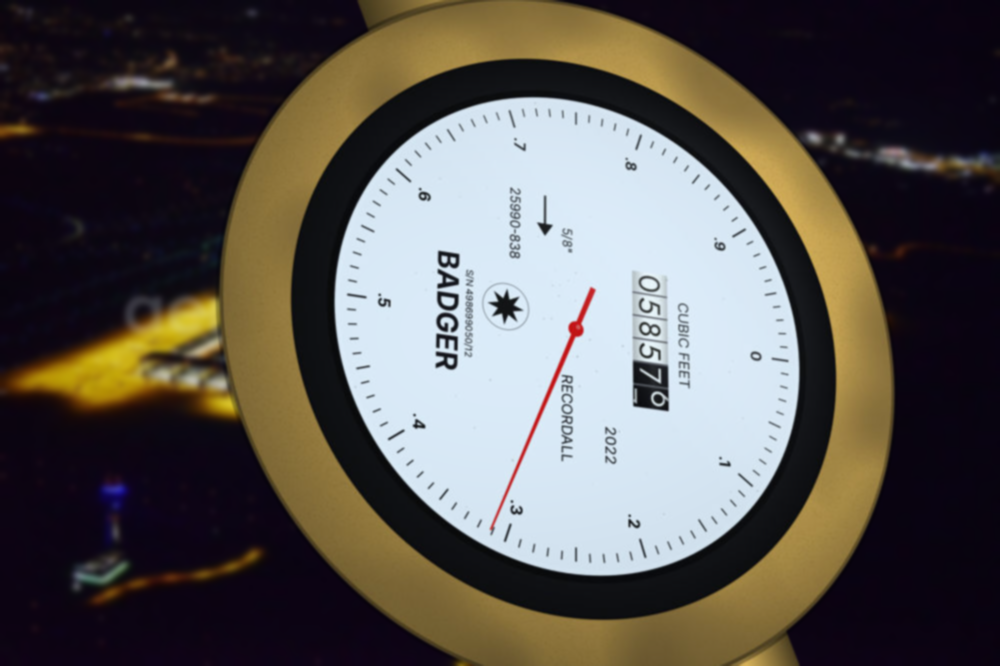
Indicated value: 58576.31 (ft³)
